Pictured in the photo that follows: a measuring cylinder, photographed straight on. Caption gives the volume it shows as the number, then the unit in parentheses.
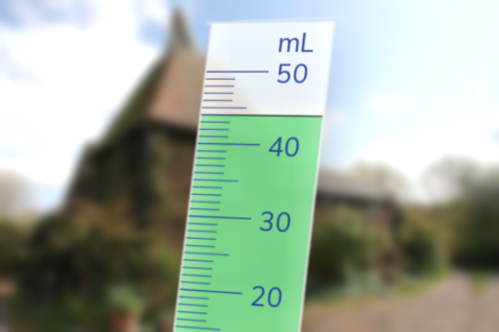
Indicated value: 44 (mL)
